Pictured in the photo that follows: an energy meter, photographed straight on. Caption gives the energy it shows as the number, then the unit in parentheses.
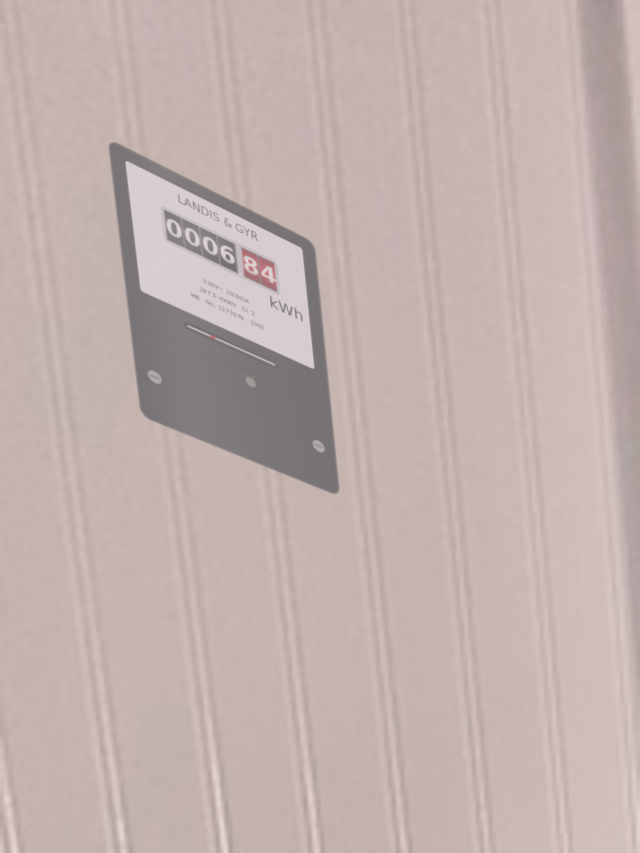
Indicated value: 6.84 (kWh)
